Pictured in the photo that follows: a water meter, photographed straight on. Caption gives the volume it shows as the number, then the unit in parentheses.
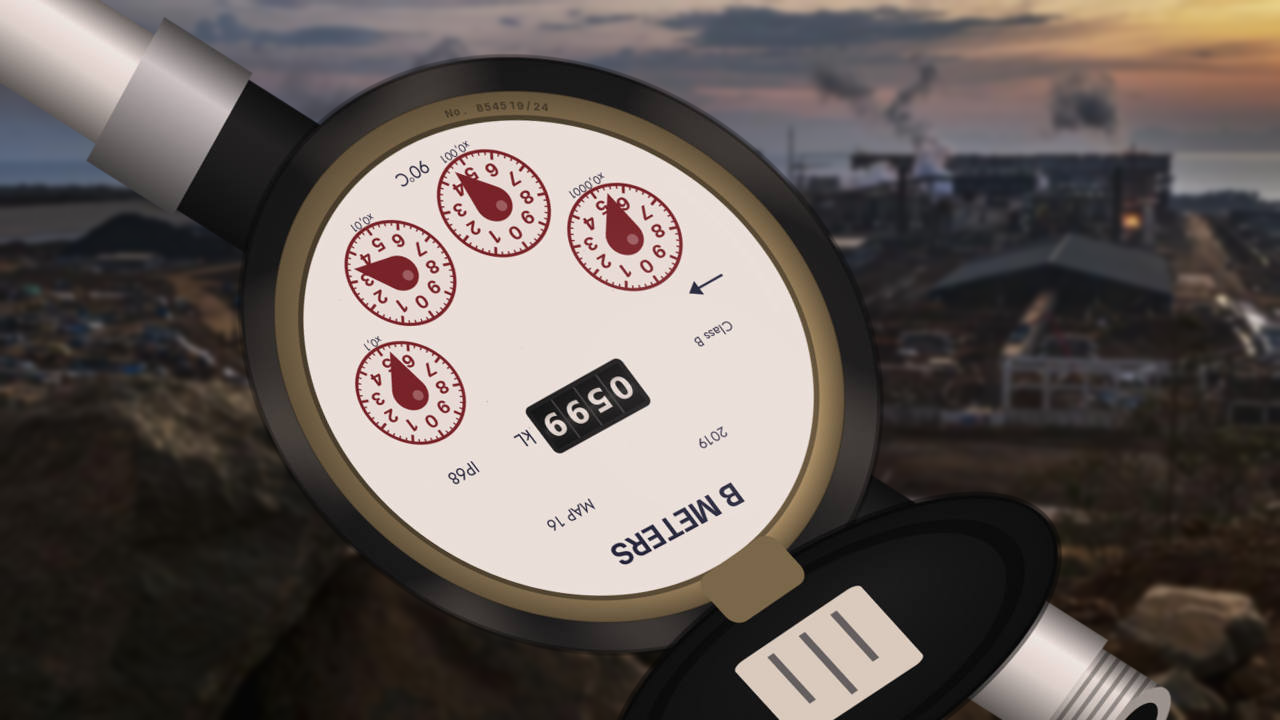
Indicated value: 599.5345 (kL)
